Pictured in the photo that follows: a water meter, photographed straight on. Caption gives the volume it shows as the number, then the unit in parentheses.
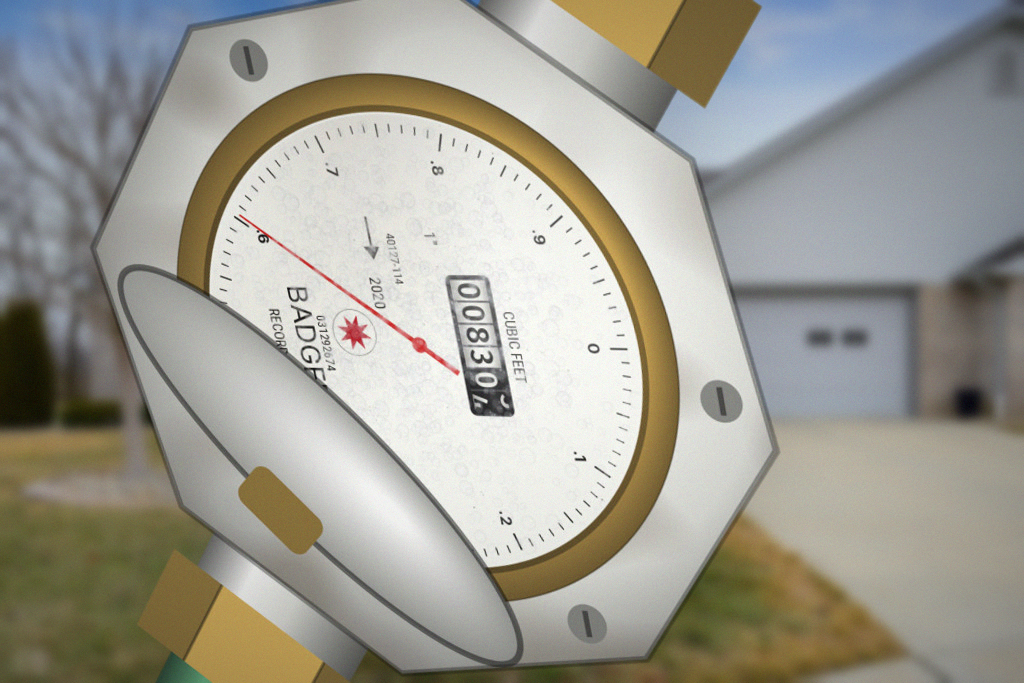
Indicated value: 8303.60 (ft³)
